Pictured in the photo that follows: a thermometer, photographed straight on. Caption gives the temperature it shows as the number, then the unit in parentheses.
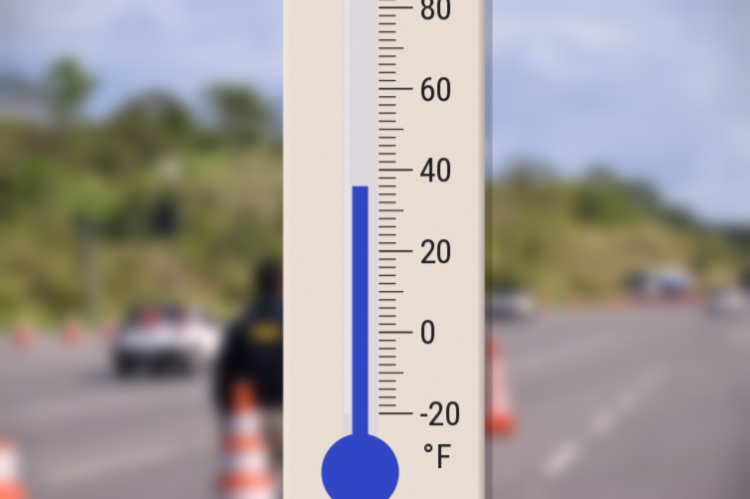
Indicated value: 36 (°F)
